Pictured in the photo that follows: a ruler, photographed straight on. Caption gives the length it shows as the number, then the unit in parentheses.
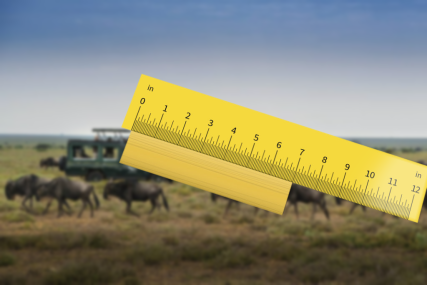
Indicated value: 7 (in)
